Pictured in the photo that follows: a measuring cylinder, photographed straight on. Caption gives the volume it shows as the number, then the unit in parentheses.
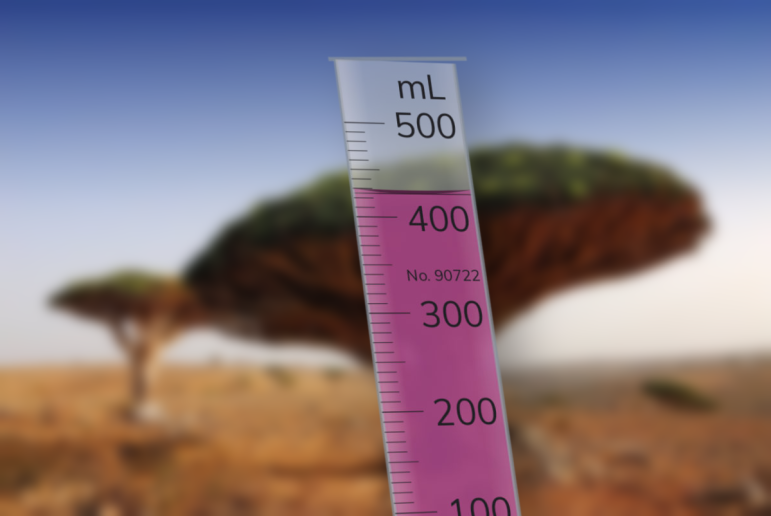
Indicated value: 425 (mL)
